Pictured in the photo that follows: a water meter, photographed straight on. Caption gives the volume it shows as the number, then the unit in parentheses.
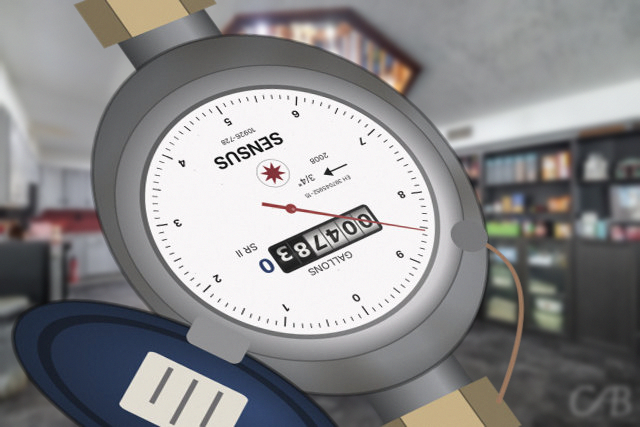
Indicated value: 47828.5 (gal)
